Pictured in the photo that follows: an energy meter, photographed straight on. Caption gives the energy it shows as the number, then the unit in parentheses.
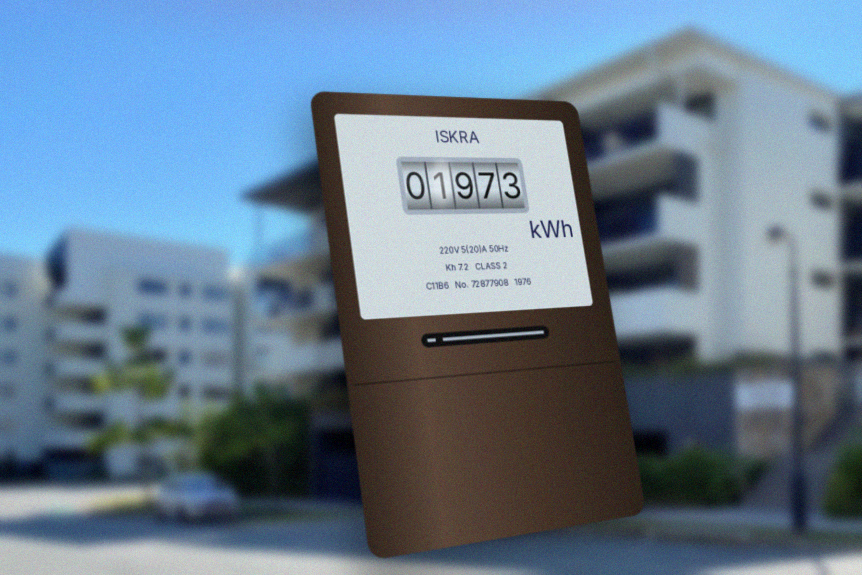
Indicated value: 1973 (kWh)
